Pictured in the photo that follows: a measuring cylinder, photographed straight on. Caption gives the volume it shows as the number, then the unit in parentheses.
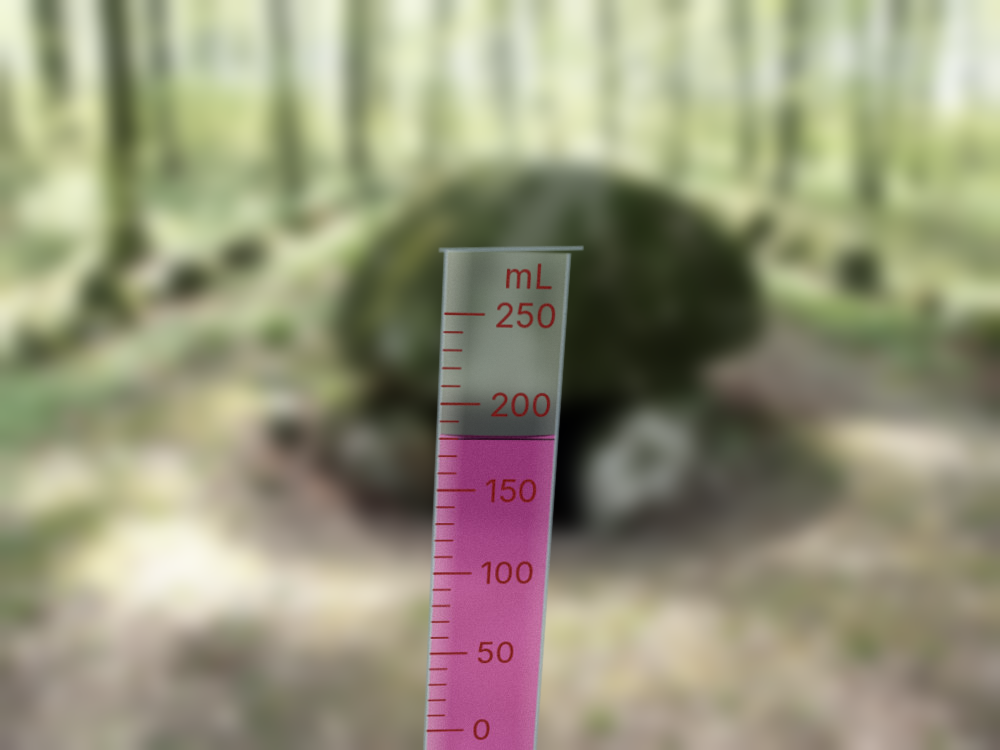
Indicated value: 180 (mL)
